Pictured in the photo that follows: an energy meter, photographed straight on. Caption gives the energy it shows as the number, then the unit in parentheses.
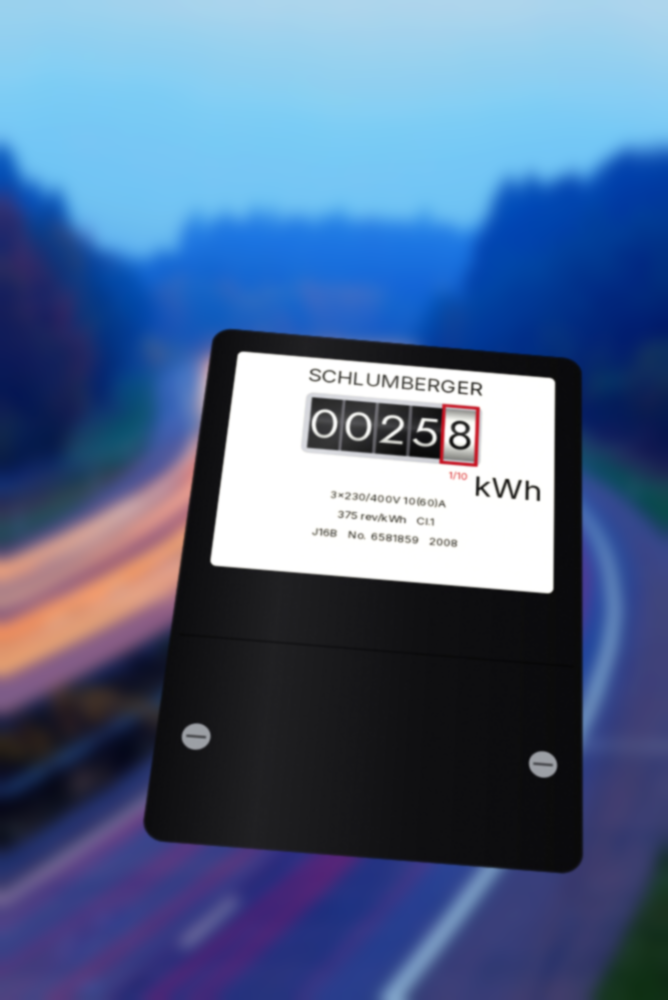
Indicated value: 25.8 (kWh)
